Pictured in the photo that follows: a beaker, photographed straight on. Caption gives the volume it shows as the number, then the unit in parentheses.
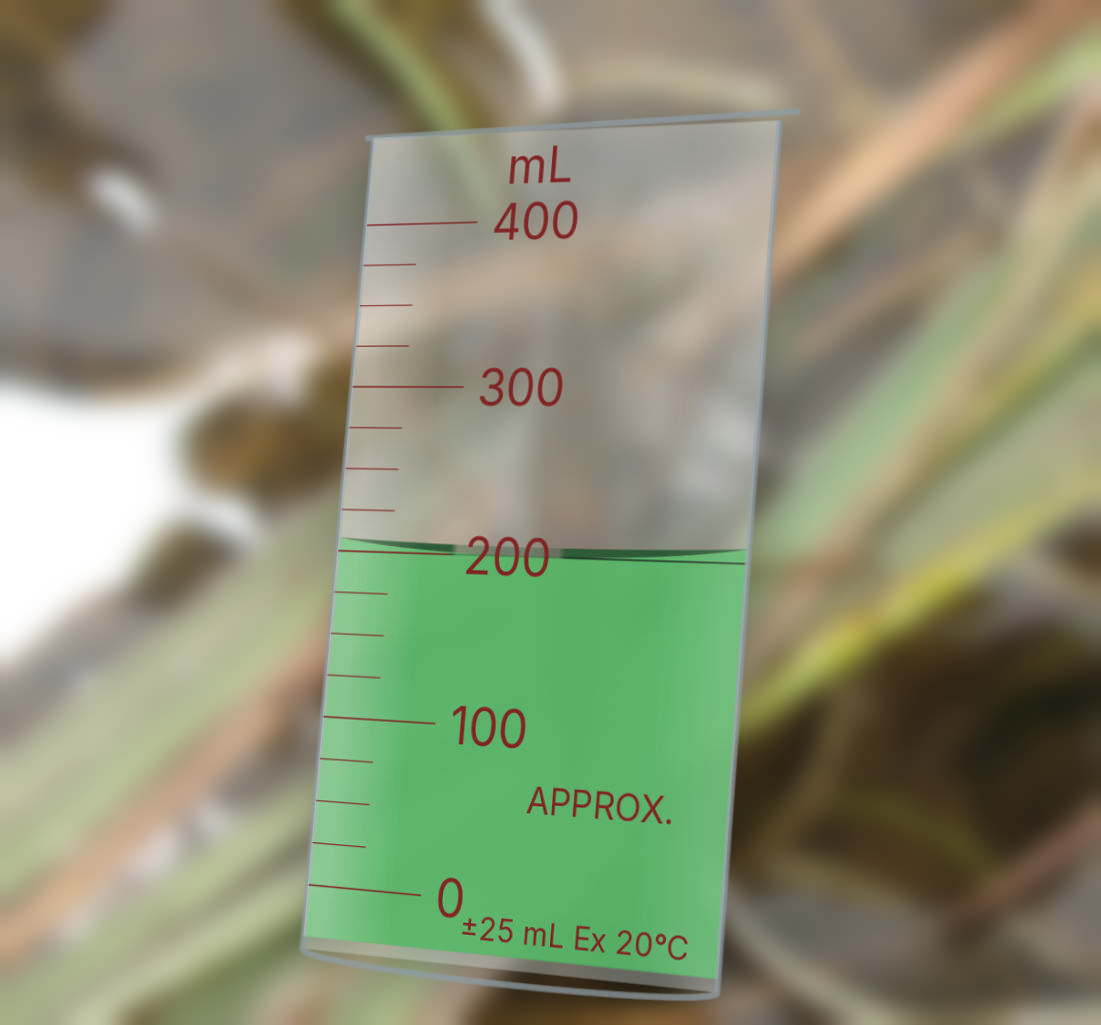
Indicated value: 200 (mL)
